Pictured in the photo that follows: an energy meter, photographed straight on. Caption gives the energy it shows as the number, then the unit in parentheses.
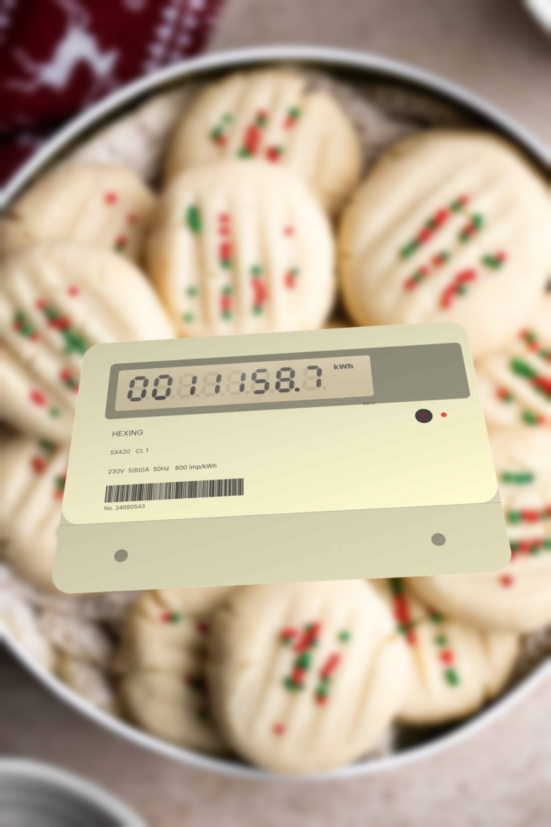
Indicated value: 11158.7 (kWh)
